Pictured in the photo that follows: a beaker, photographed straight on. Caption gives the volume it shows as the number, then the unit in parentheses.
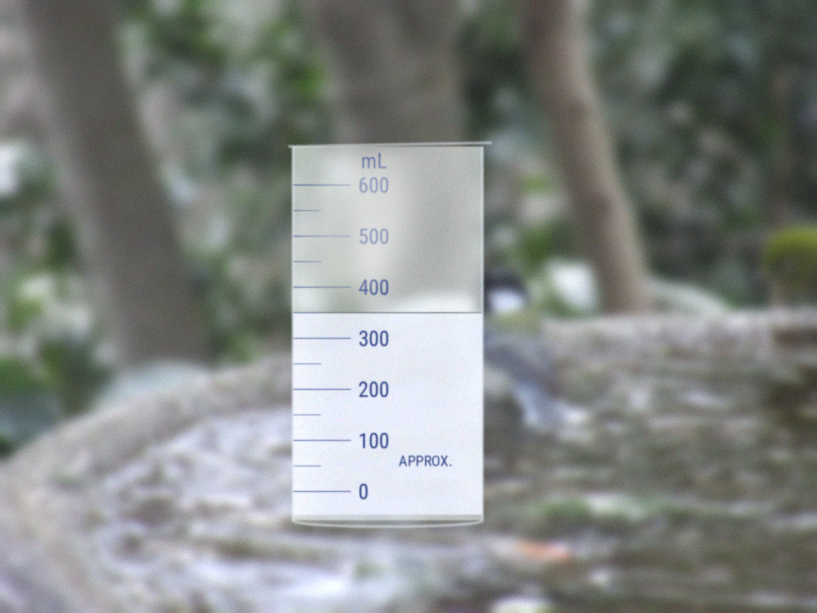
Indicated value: 350 (mL)
